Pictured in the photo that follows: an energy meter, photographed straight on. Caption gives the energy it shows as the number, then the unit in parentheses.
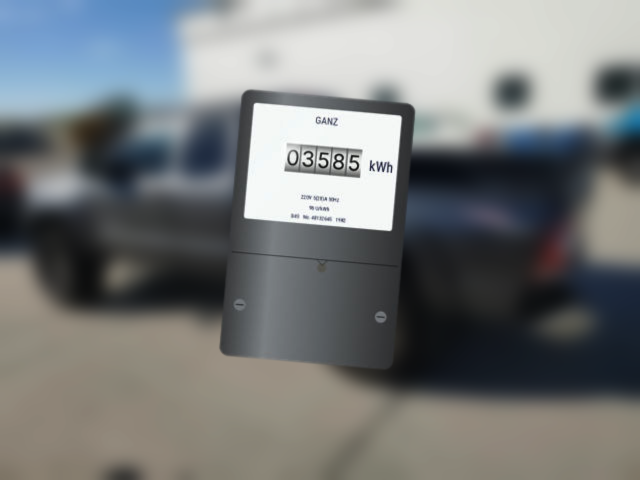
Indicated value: 3585 (kWh)
